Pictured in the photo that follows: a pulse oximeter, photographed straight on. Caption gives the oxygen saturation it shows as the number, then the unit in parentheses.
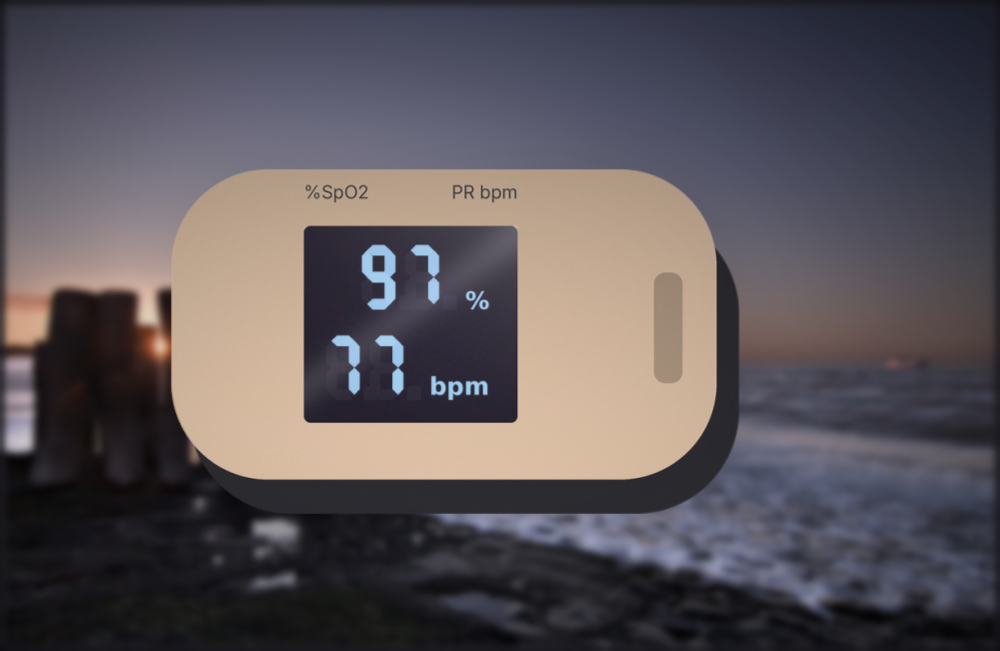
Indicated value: 97 (%)
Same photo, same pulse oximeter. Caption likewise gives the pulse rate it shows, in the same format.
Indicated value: 77 (bpm)
